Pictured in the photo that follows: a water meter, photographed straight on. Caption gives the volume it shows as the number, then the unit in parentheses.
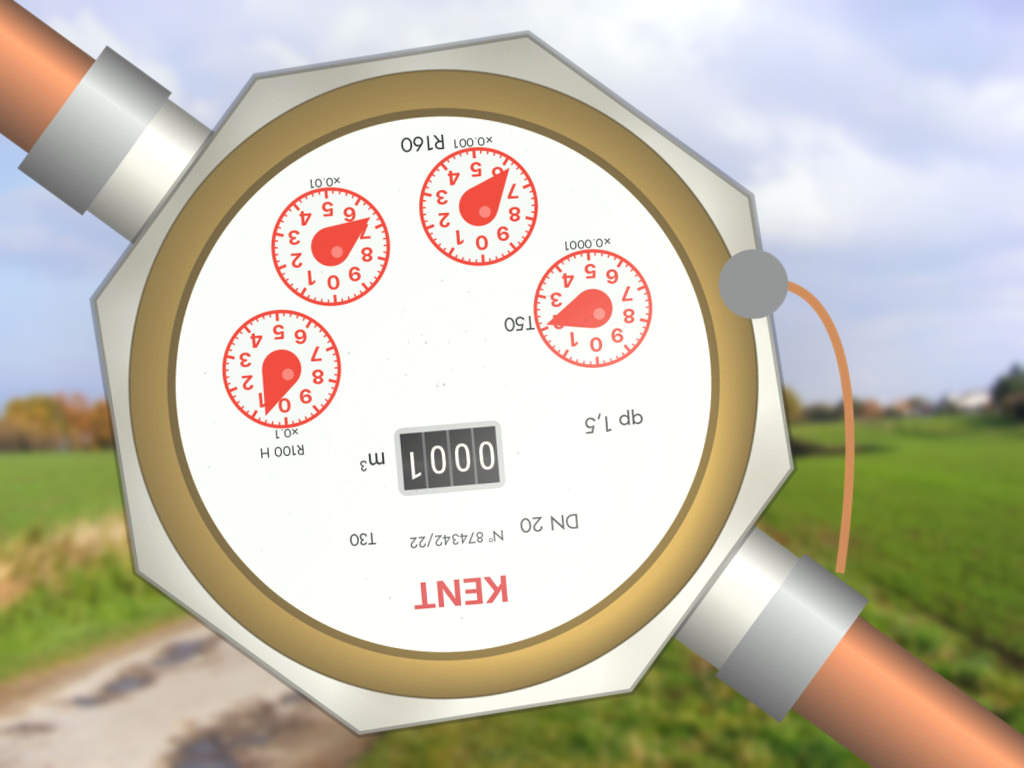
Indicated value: 1.0662 (m³)
